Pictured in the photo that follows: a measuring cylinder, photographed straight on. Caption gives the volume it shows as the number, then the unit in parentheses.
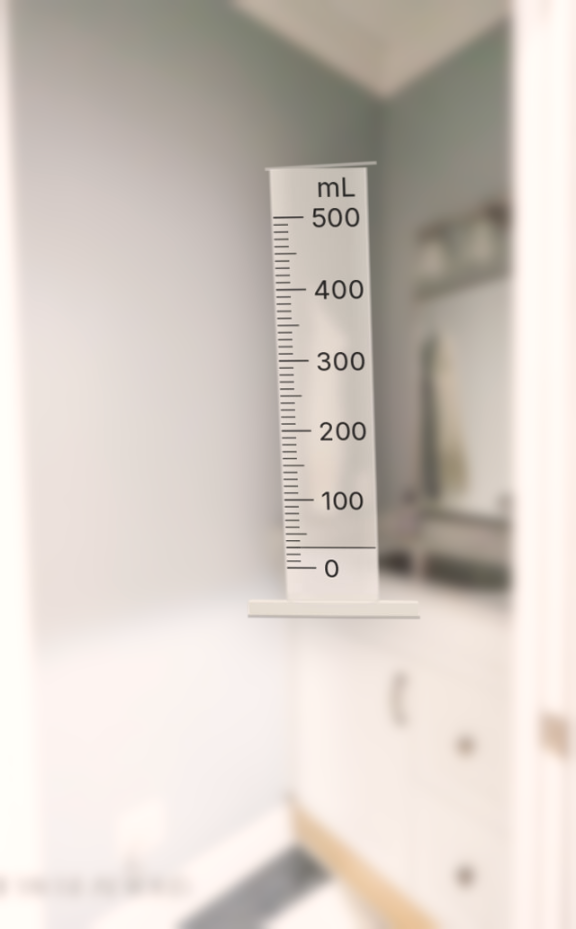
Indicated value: 30 (mL)
